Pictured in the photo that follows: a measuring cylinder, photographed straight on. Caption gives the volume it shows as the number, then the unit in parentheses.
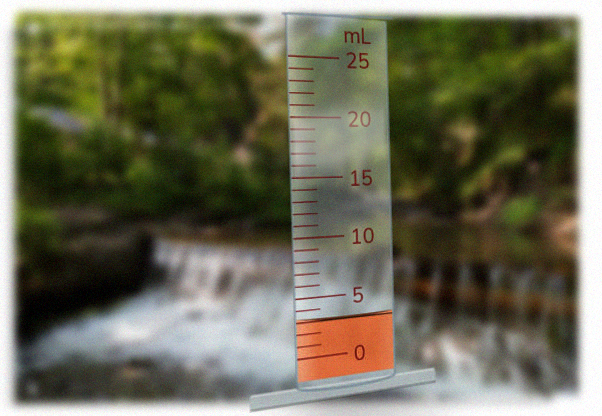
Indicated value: 3 (mL)
